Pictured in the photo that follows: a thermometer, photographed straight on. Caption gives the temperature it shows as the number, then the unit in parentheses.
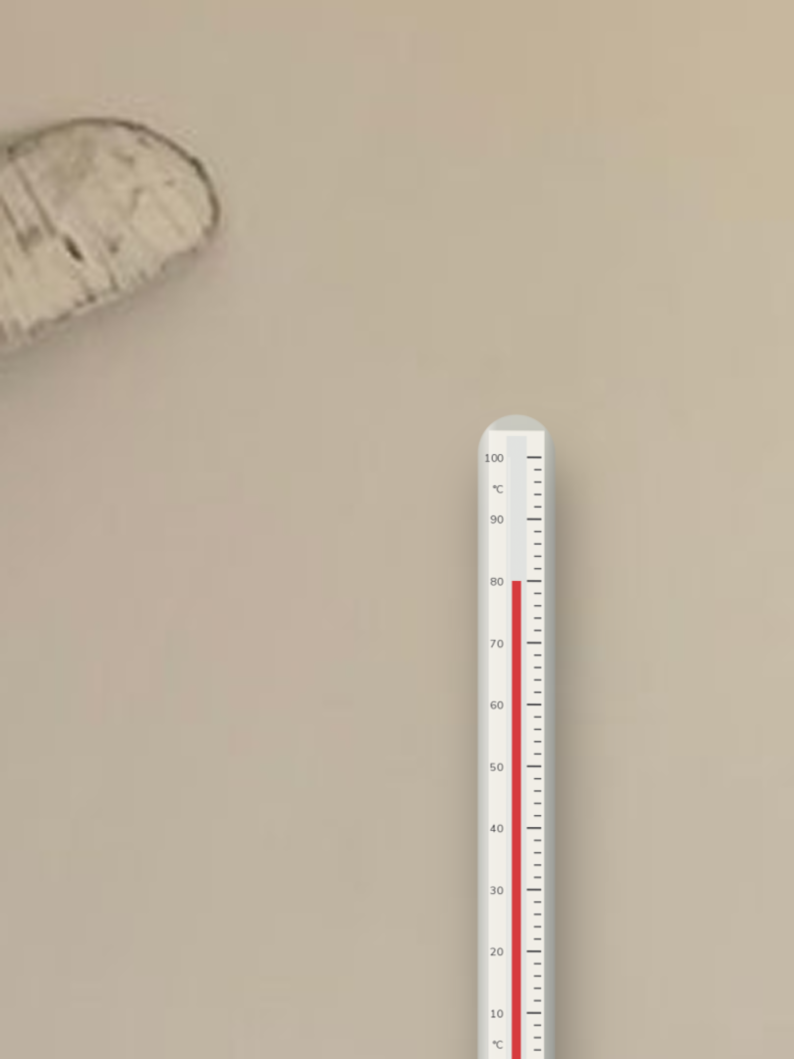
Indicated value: 80 (°C)
